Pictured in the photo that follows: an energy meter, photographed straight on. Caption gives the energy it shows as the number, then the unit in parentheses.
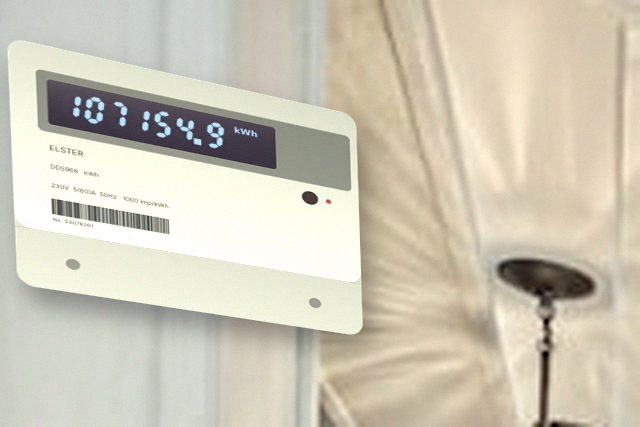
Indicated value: 107154.9 (kWh)
